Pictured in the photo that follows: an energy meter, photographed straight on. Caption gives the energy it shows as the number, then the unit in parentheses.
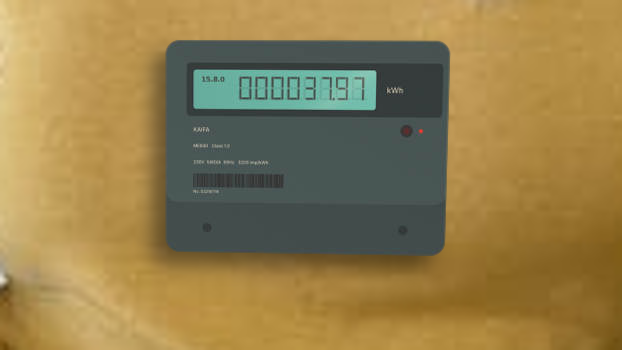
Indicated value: 37.97 (kWh)
